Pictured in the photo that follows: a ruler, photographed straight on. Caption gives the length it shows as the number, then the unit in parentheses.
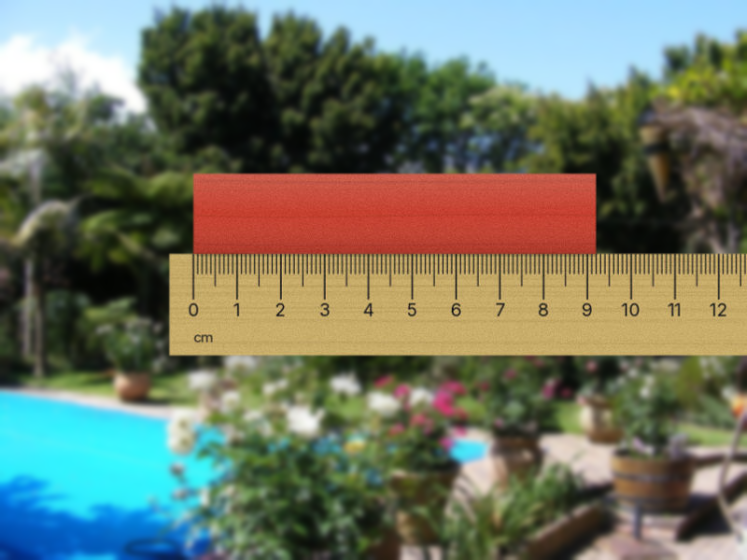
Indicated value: 9.2 (cm)
